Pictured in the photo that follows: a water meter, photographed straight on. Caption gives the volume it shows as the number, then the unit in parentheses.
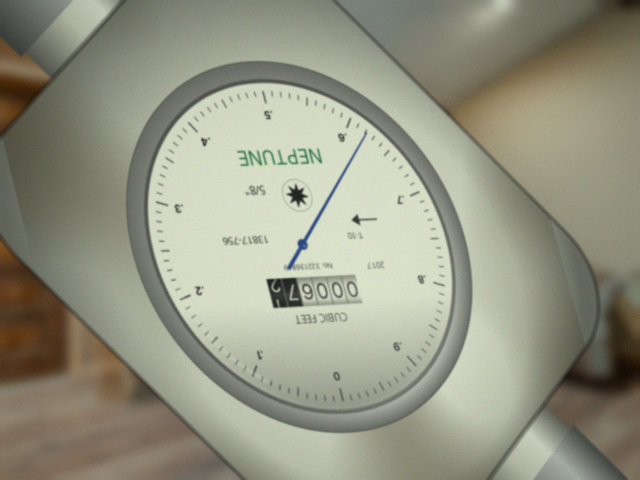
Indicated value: 671.62 (ft³)
